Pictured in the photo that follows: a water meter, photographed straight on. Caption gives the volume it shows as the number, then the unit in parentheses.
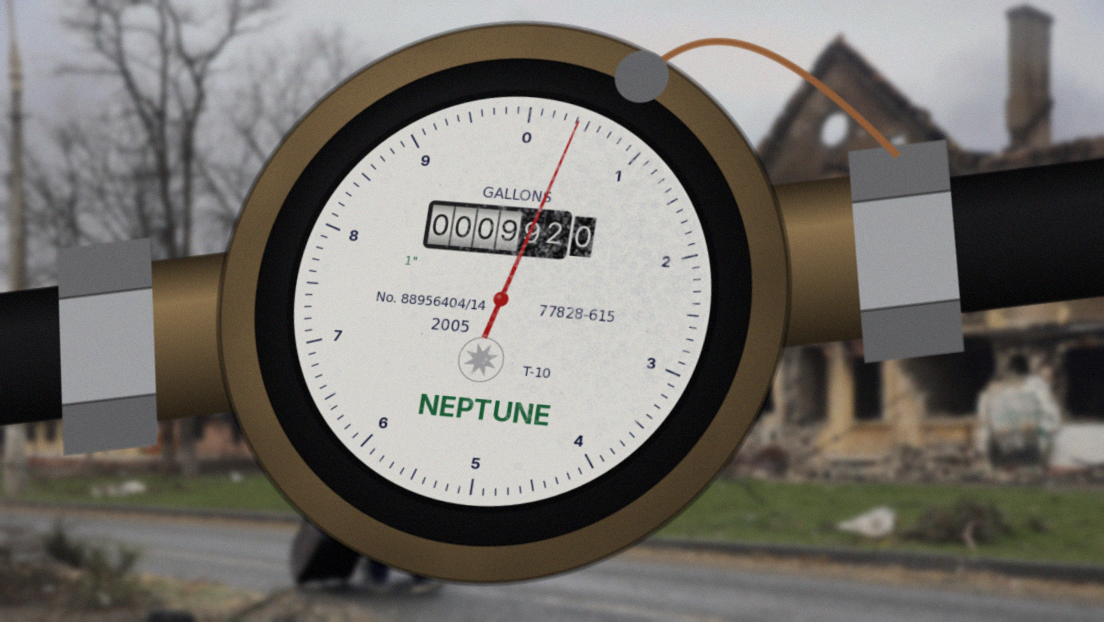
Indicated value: 9920.4 (gal)
